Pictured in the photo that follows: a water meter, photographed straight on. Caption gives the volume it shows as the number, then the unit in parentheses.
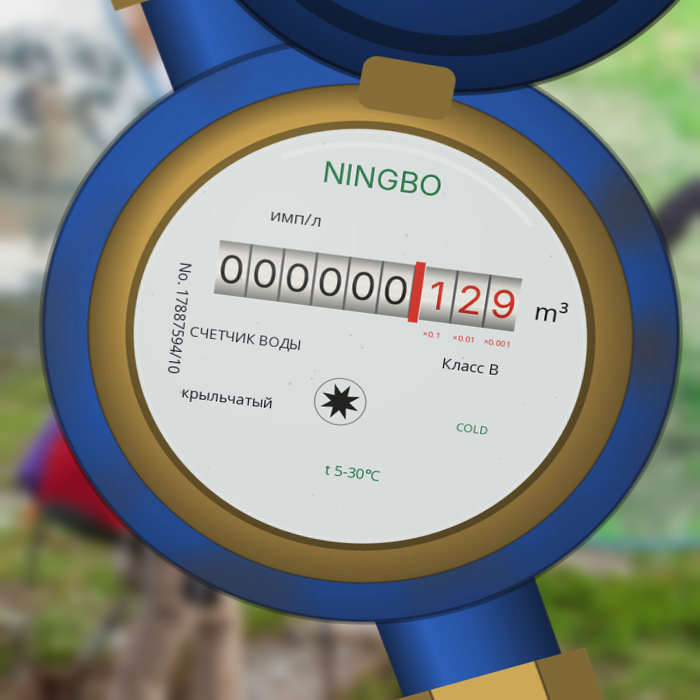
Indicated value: 0.129 (m³)
